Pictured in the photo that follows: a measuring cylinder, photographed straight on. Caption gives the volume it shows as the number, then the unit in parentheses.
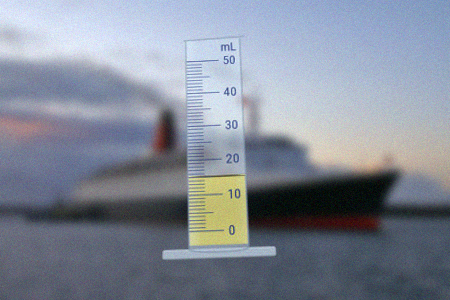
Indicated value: 15 (mL)
